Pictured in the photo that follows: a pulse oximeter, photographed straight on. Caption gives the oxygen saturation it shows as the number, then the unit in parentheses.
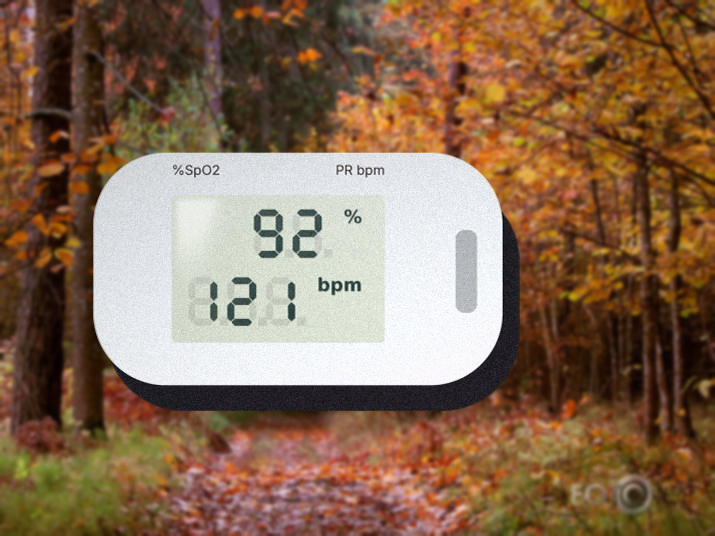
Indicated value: 92 (%)
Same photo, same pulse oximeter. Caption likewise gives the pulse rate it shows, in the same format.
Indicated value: 121 (bpm)
